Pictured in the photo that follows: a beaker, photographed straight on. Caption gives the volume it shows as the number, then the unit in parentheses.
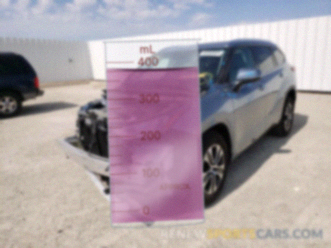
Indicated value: 375 (mL)
